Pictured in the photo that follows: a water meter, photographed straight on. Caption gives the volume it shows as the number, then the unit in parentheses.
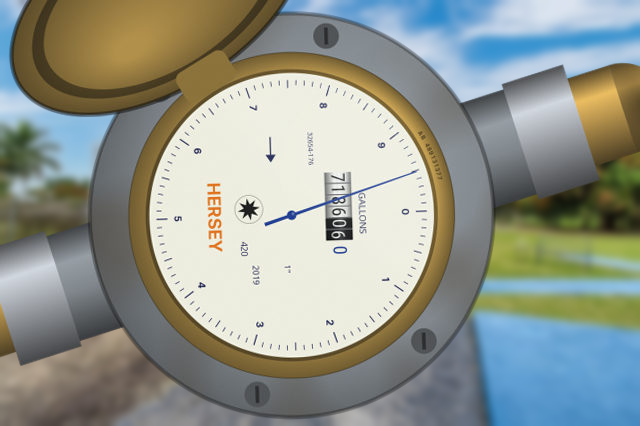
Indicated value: 7186059.5 (gal)
